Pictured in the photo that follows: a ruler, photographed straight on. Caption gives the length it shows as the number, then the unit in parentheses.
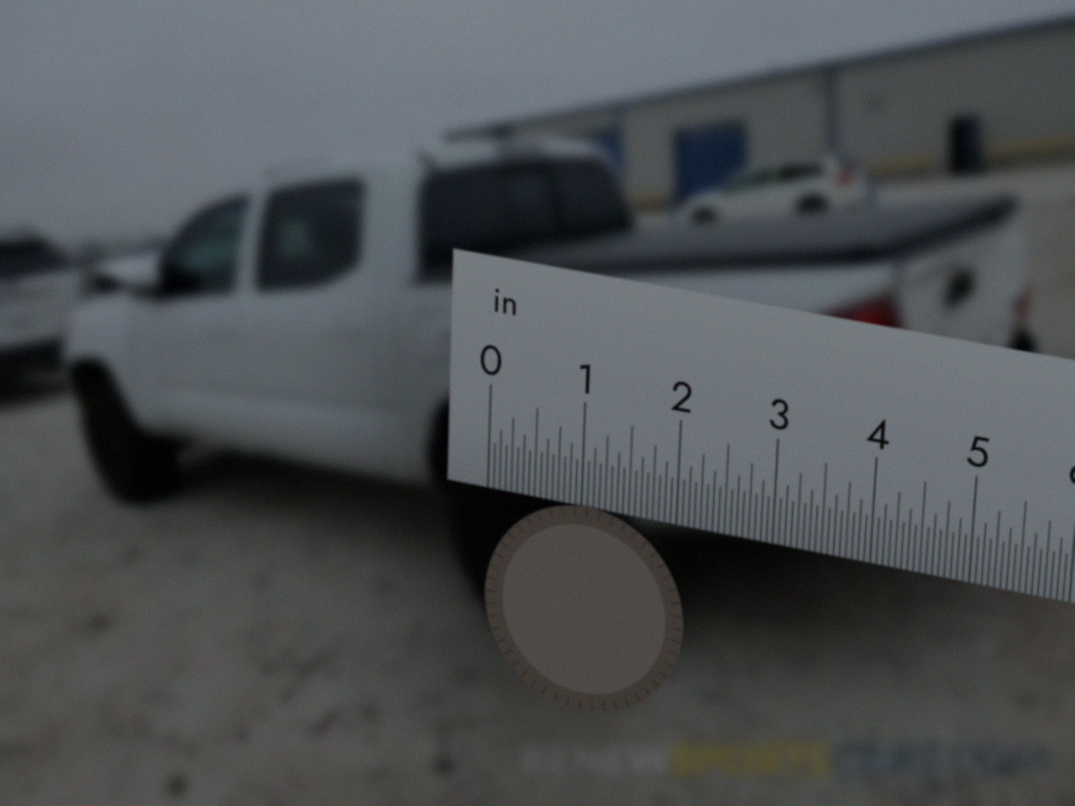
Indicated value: 2.125 (in)
